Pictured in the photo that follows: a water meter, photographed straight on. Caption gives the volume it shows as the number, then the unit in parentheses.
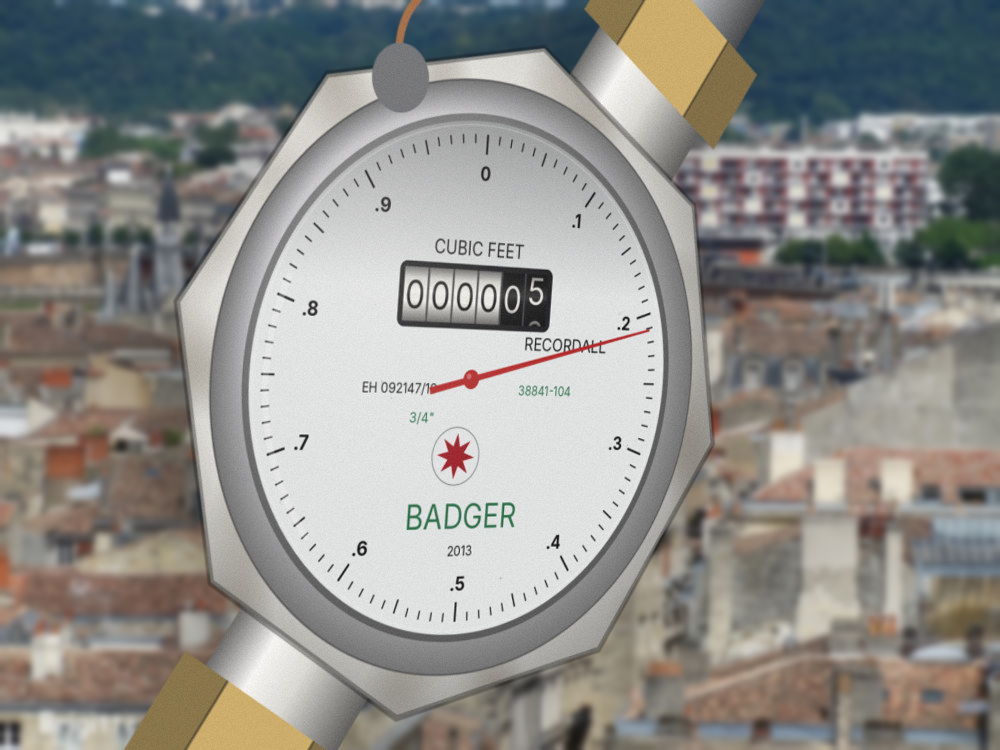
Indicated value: 5.21 (ft³)
